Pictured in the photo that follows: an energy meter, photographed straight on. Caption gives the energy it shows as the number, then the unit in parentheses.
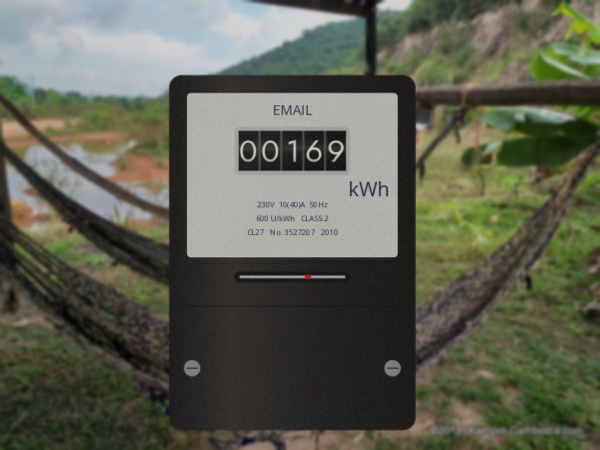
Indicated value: 169 (kWh)
